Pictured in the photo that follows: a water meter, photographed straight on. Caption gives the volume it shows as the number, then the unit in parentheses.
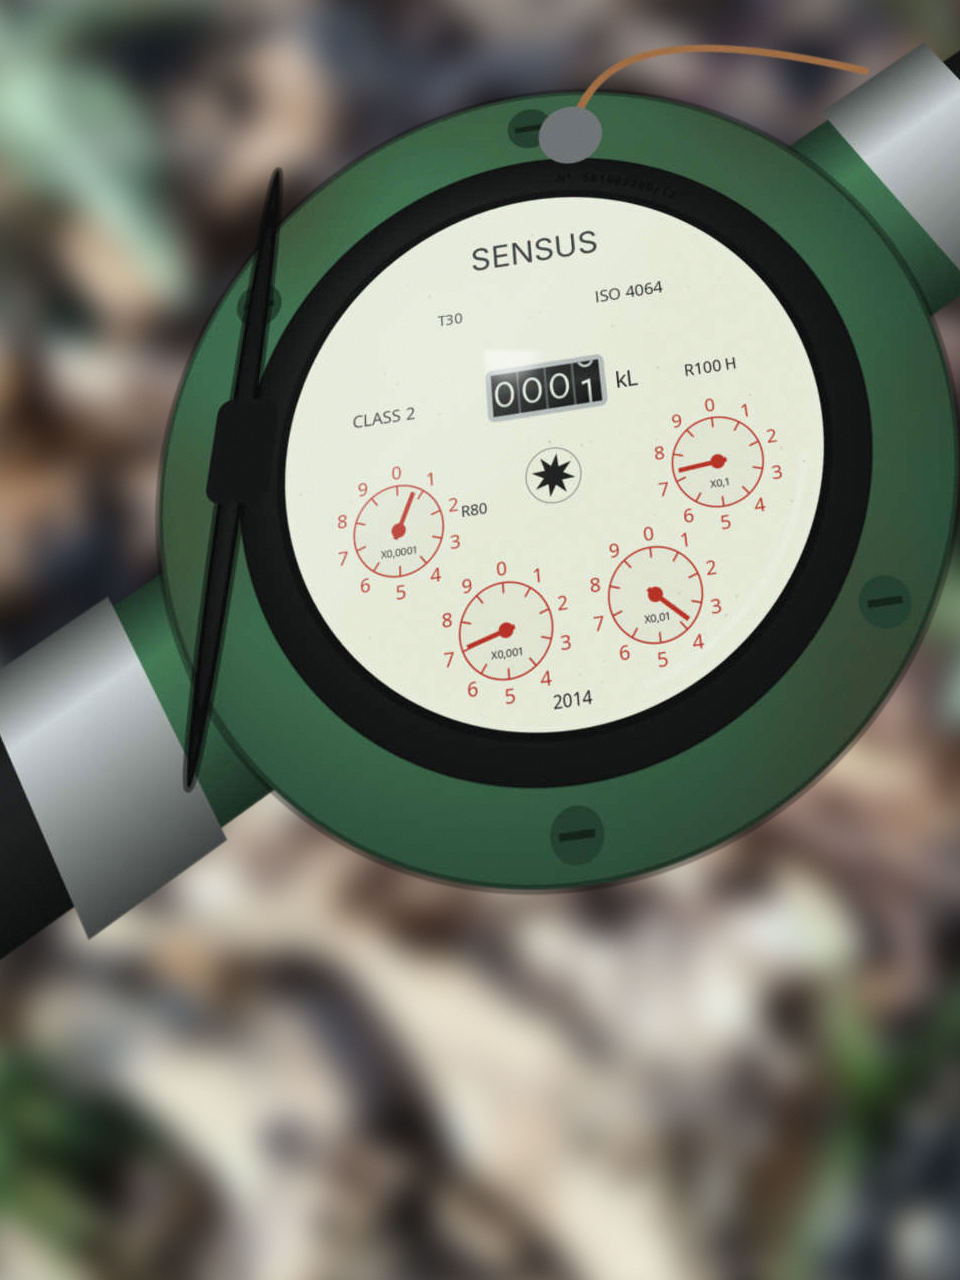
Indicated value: 0.7370 (kL)
